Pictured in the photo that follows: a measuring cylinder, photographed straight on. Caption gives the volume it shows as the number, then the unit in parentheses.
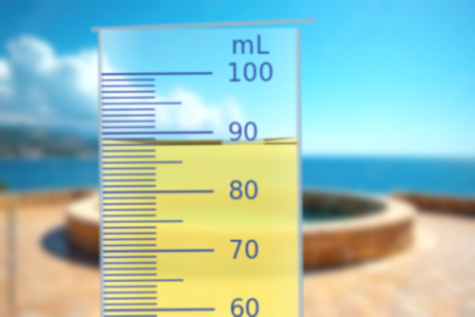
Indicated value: 88 (mL)
